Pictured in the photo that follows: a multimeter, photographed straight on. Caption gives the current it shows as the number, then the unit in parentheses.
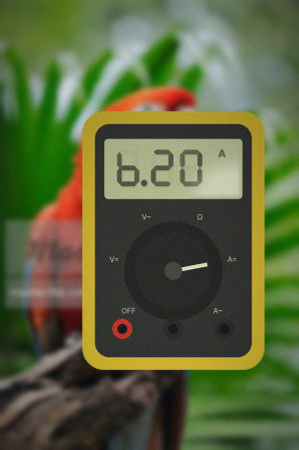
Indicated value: 6.20 (A)
